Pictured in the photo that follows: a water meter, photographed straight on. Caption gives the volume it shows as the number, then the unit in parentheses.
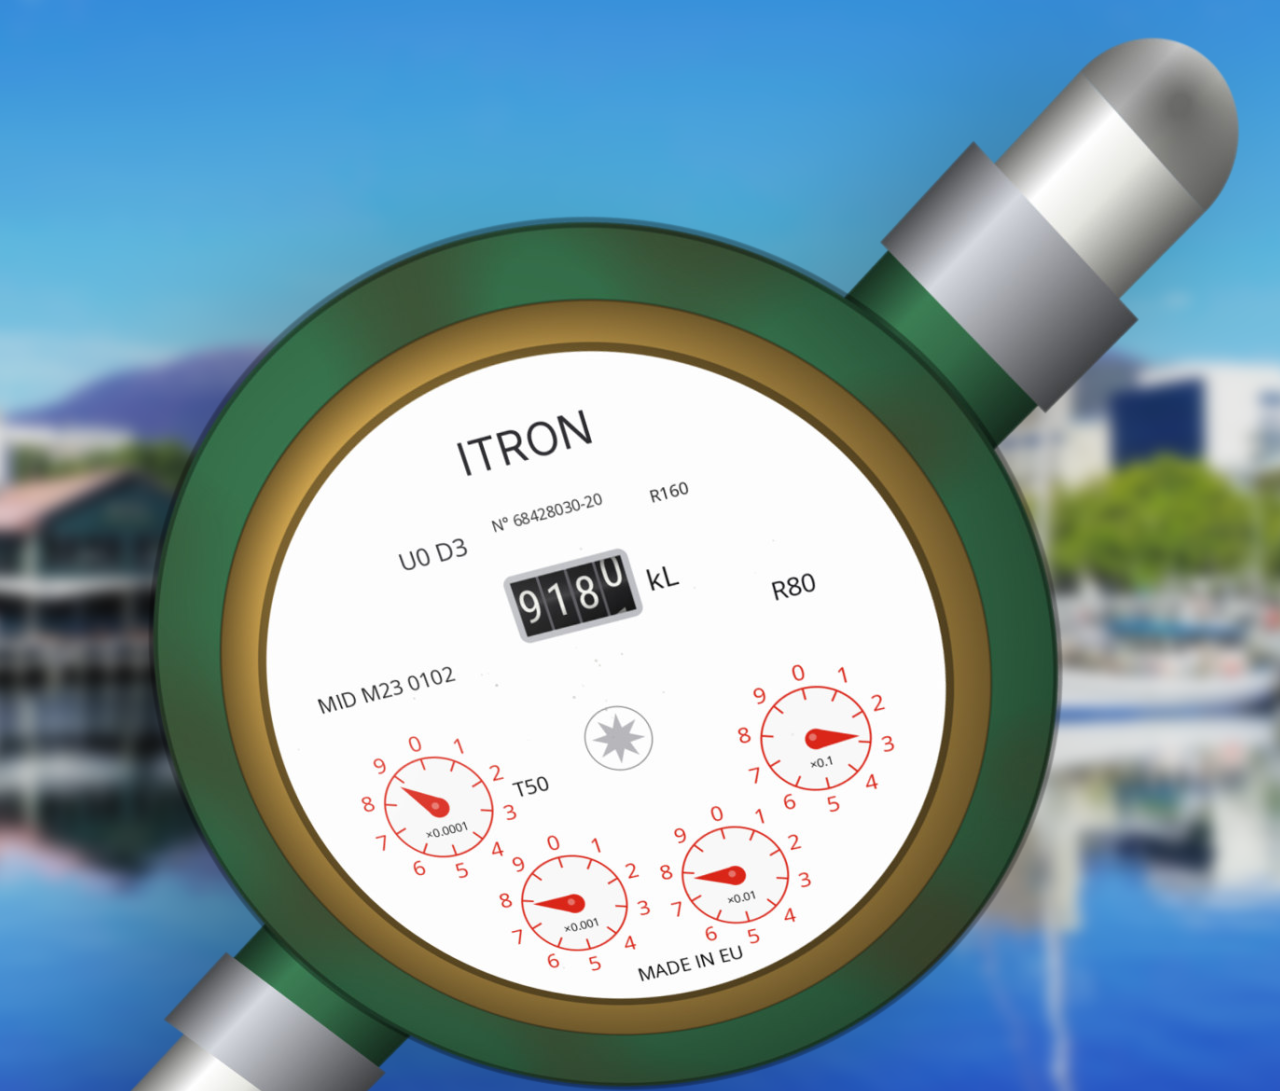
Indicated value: 9180.2778 (kL)
